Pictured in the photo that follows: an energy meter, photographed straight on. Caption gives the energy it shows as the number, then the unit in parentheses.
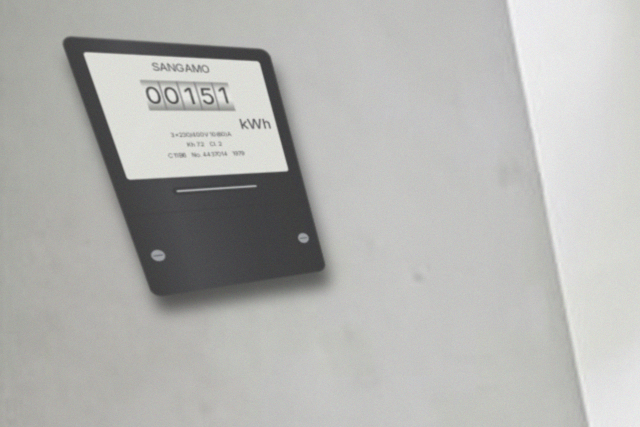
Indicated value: 151 (kWh)
